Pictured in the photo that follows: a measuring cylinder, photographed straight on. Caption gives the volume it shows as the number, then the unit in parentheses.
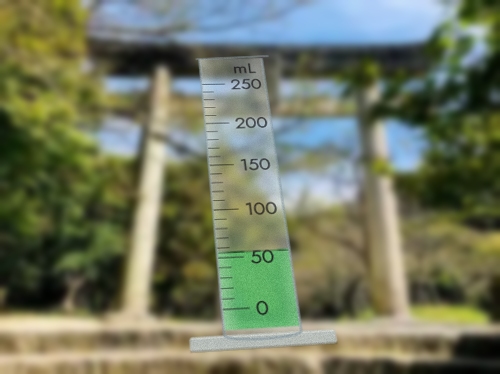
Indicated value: 55 (mL)
